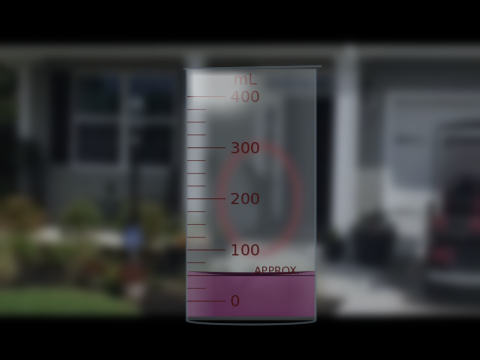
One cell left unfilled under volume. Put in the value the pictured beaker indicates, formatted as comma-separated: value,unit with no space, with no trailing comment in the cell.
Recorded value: 50,mL
